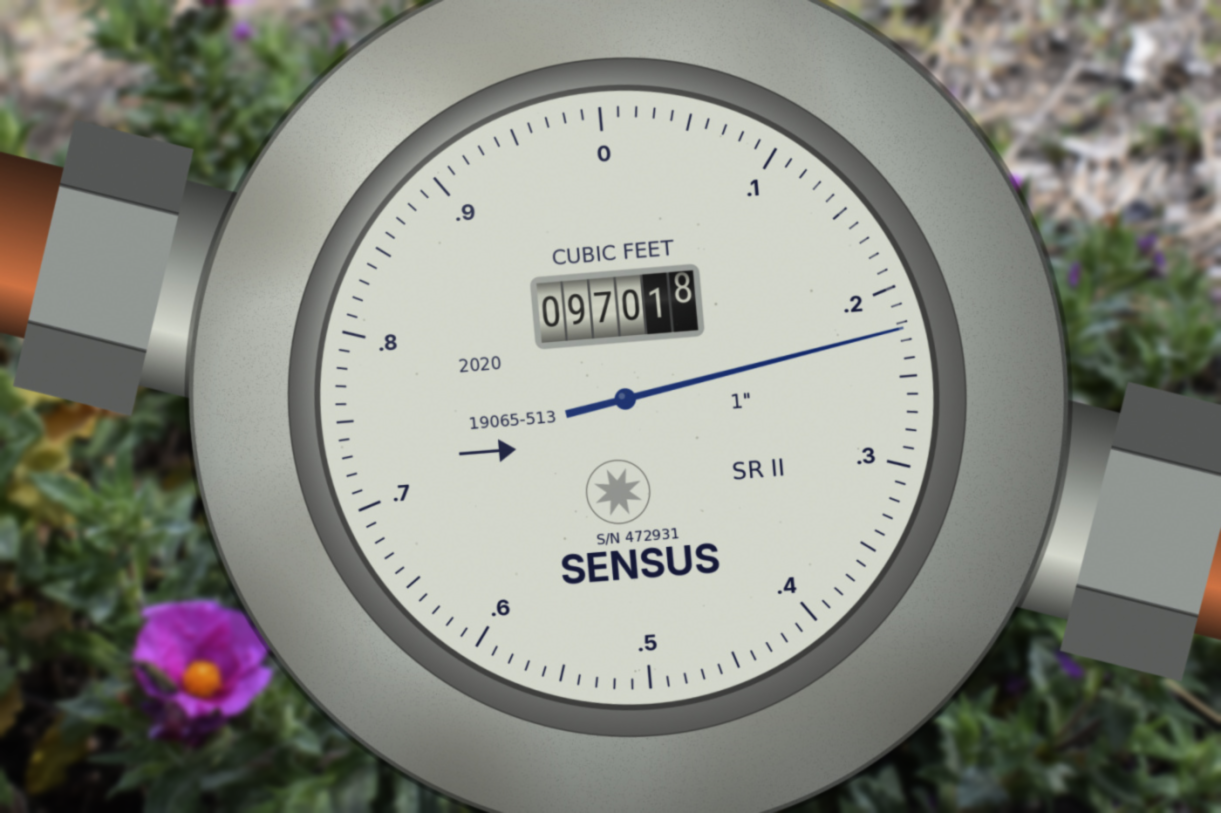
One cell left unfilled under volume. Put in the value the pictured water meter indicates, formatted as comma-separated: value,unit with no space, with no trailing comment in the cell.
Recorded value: 97018.22,ft³
